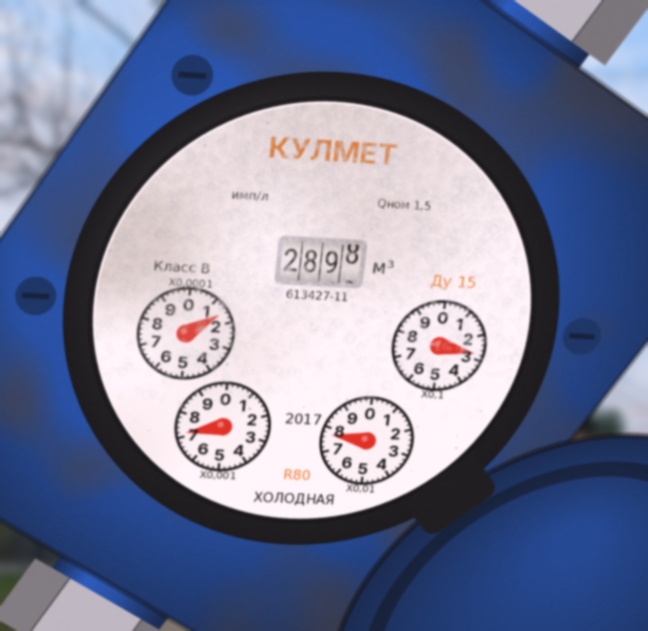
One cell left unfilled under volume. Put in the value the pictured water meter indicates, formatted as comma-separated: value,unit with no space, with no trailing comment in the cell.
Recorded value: 2898.2771,m³
